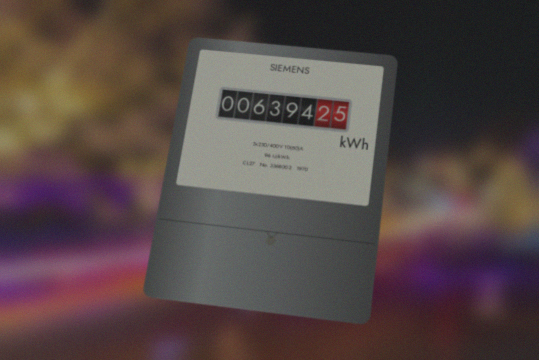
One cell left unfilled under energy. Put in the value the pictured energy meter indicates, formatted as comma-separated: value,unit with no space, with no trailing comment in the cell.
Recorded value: 6394.25,kWh
